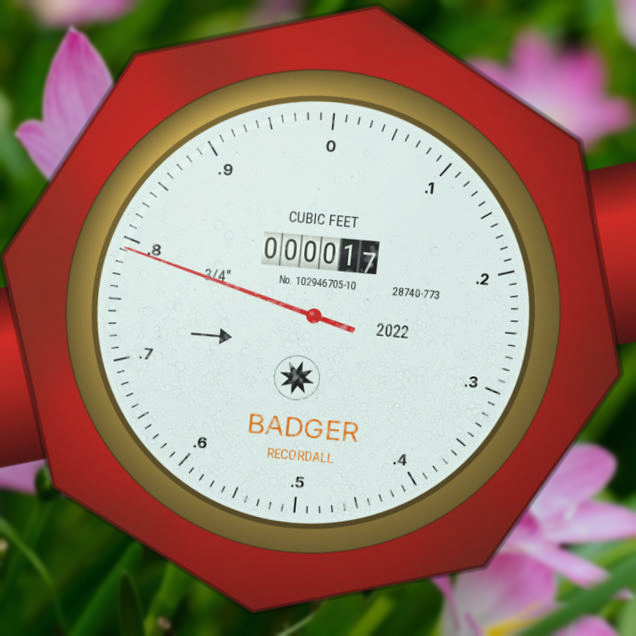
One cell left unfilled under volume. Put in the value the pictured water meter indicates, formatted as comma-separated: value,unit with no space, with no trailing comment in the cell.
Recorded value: 16.79,ft³
